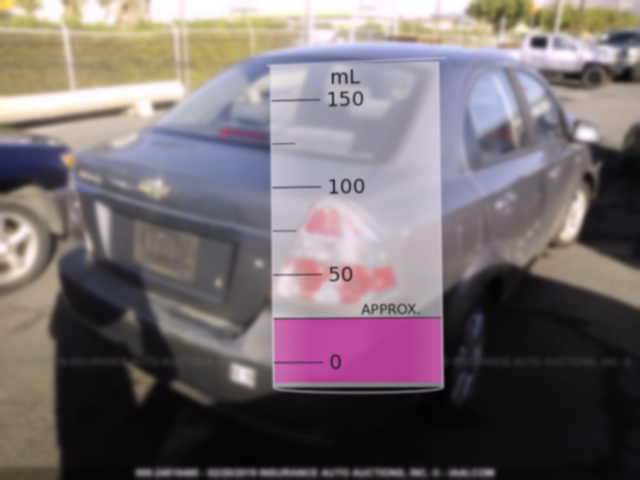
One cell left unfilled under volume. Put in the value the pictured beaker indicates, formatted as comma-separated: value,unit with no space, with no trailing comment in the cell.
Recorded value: 25,mL
